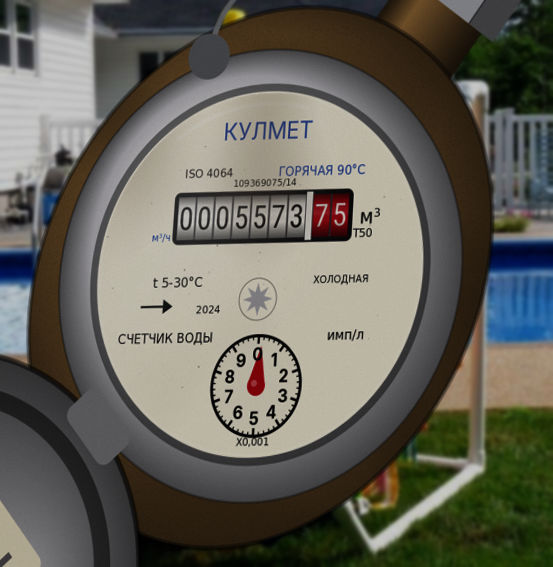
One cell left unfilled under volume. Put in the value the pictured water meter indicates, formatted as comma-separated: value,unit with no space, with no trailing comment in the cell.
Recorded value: 5573.750,m³
